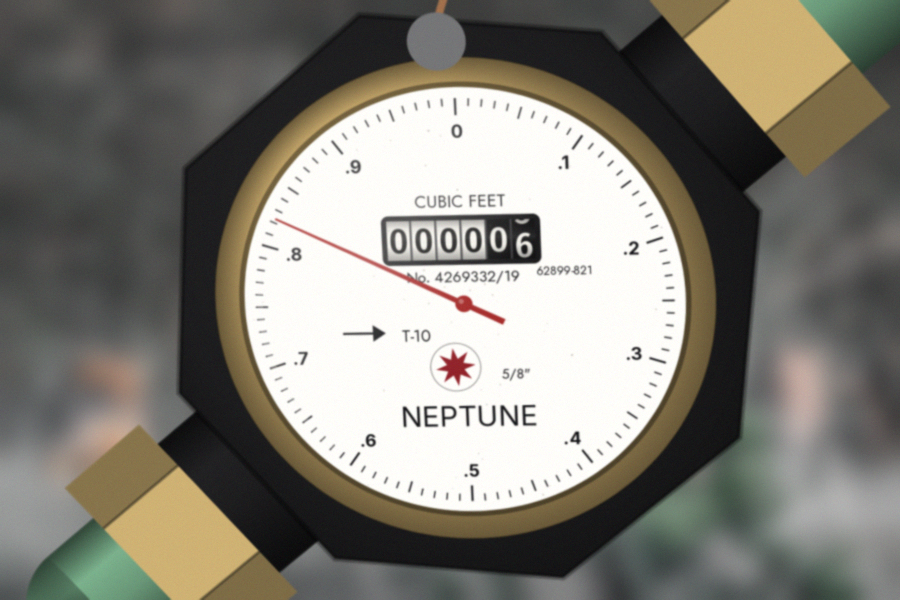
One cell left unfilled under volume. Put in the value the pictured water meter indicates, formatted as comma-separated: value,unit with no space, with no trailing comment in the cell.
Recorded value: 5.82,ft³
